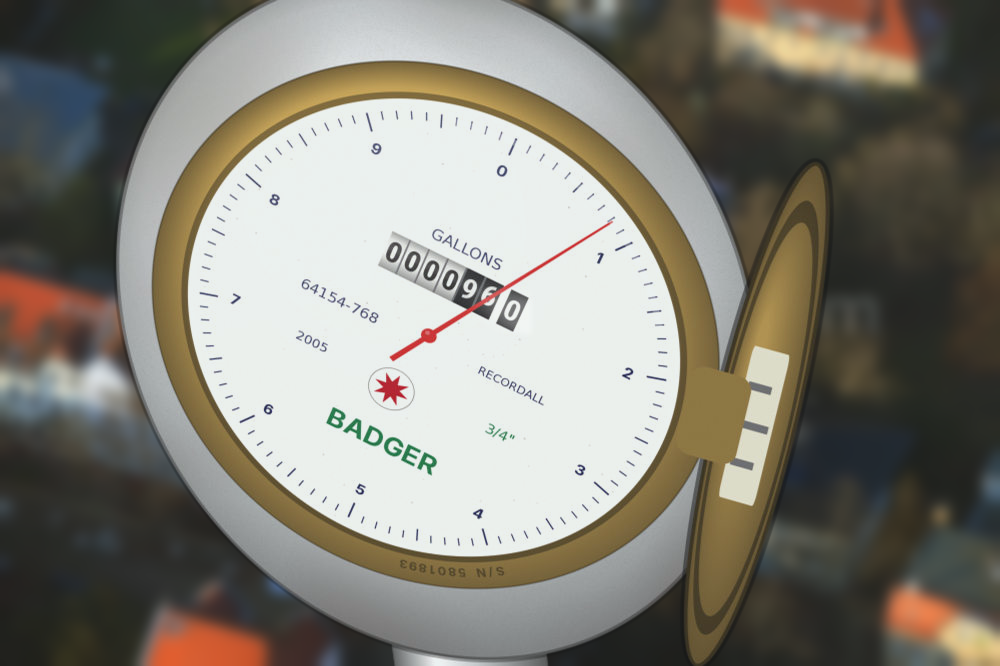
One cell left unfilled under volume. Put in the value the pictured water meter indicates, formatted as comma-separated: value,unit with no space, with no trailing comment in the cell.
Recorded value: 960.8,gal
